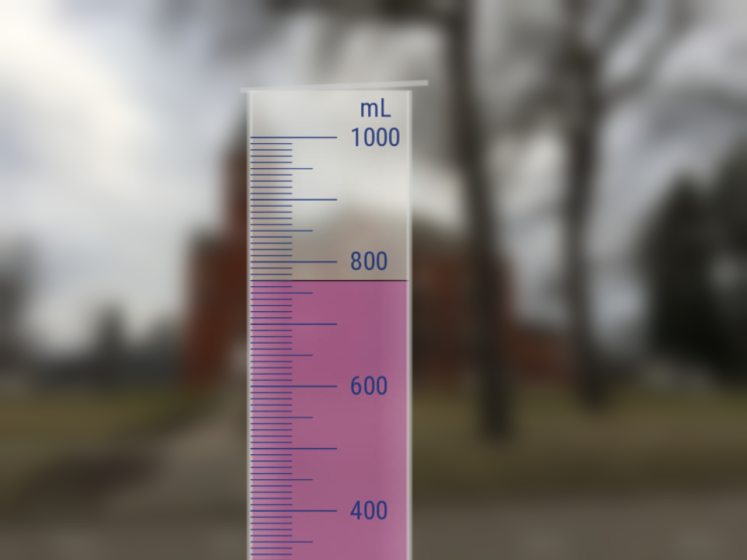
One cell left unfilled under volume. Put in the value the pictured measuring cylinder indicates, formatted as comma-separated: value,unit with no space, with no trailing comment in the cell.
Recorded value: 770,mL
